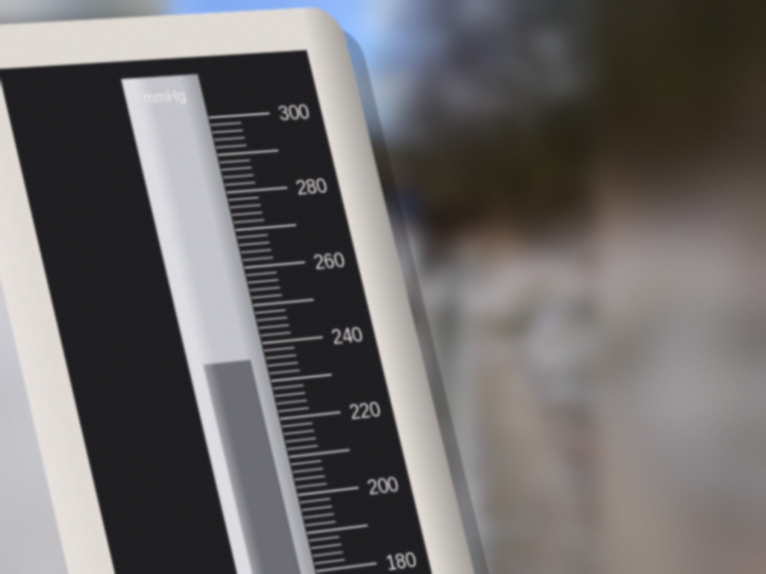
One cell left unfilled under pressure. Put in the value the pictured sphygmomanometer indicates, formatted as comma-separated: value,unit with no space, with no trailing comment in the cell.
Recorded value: 236,mmHg
